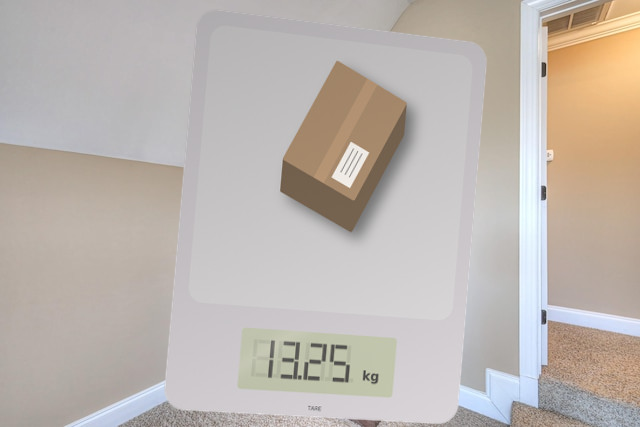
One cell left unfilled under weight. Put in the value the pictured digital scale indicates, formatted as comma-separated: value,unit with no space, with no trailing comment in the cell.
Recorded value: 13.25,kg
